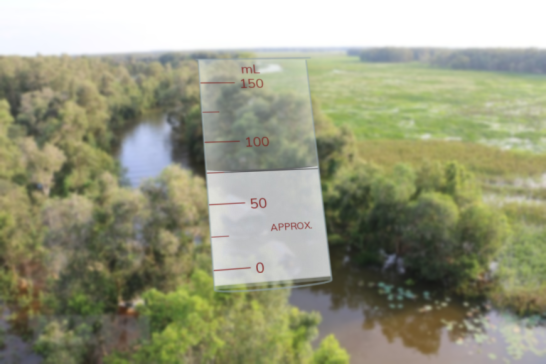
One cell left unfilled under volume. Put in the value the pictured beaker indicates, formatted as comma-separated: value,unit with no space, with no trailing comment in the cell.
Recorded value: 75,mL
